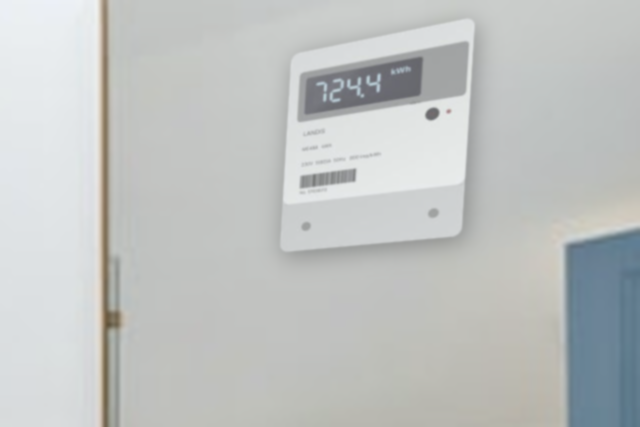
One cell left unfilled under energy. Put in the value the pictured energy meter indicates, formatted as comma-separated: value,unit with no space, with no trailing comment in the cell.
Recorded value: 724.4,kWh
